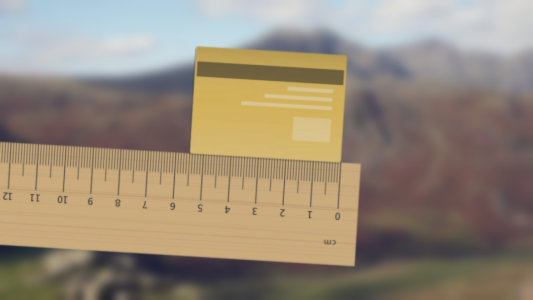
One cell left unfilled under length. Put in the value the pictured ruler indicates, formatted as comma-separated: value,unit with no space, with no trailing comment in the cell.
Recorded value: 5.5,cm
